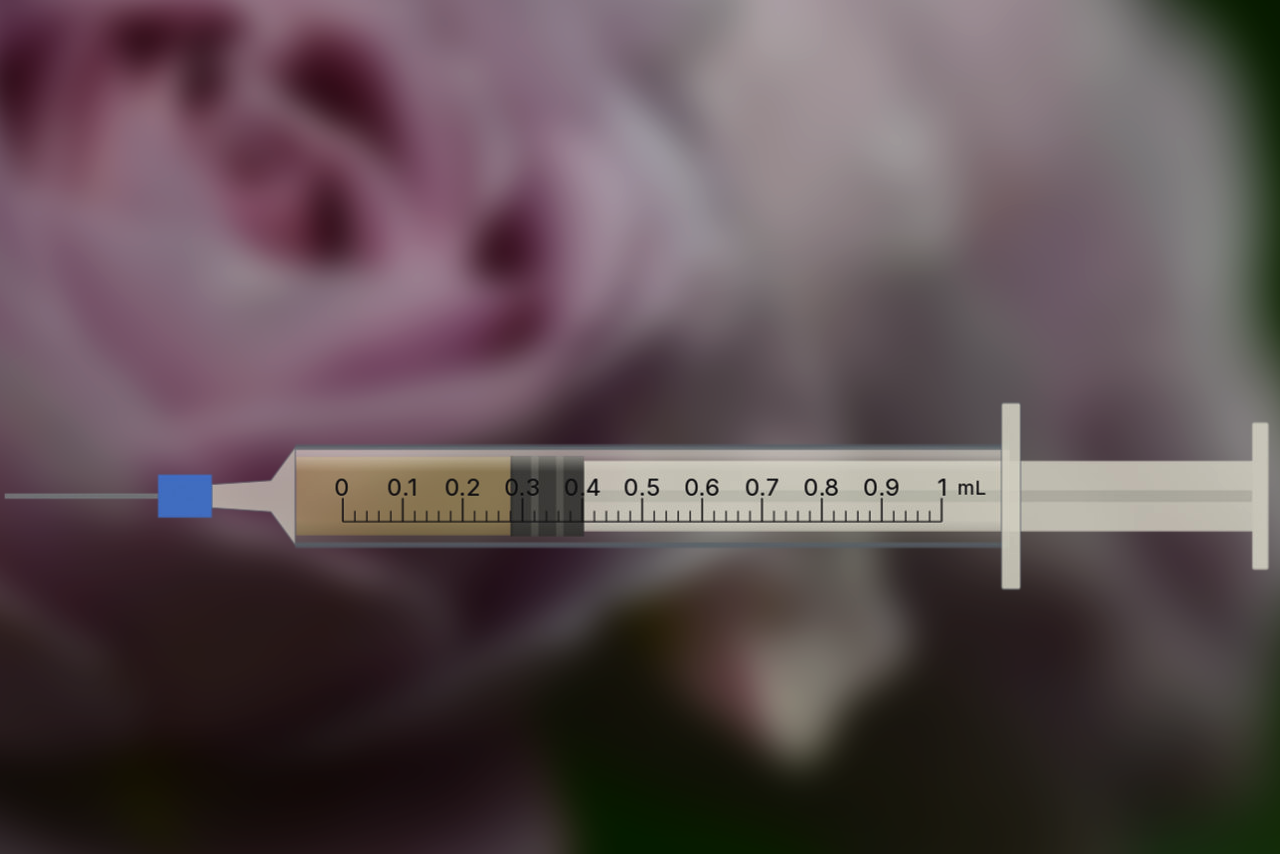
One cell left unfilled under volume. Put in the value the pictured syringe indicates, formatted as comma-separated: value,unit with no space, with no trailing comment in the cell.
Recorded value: 0.28,mL
